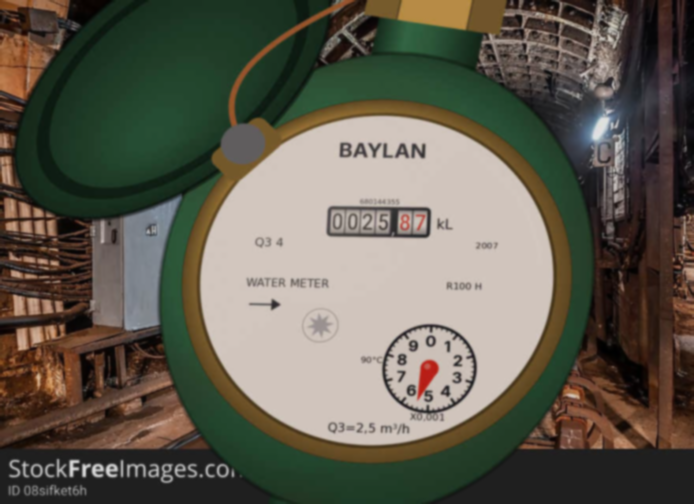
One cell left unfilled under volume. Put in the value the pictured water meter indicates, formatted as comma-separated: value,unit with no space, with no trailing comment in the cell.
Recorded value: 25.875,kL
